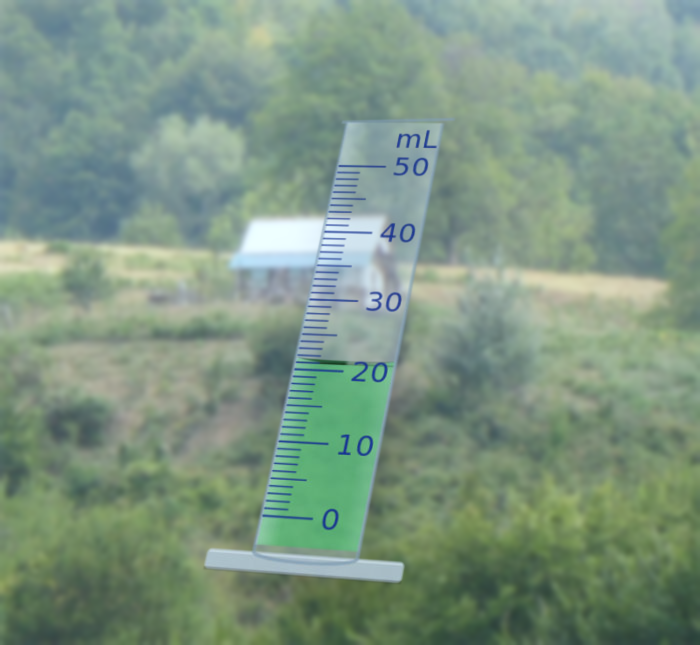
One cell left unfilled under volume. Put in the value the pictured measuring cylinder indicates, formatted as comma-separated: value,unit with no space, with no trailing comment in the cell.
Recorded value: 21,mL
